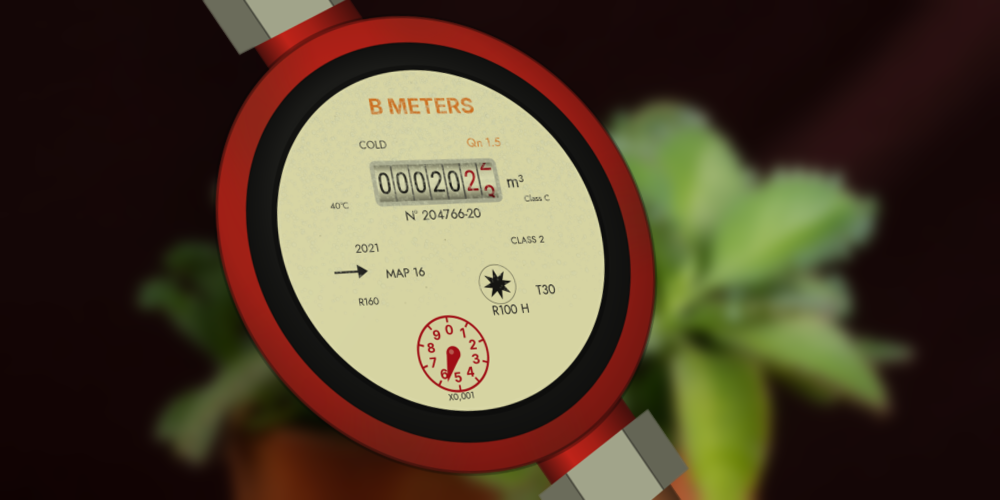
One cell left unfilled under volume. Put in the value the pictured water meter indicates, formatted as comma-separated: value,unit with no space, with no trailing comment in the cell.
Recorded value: 20.225,m³
